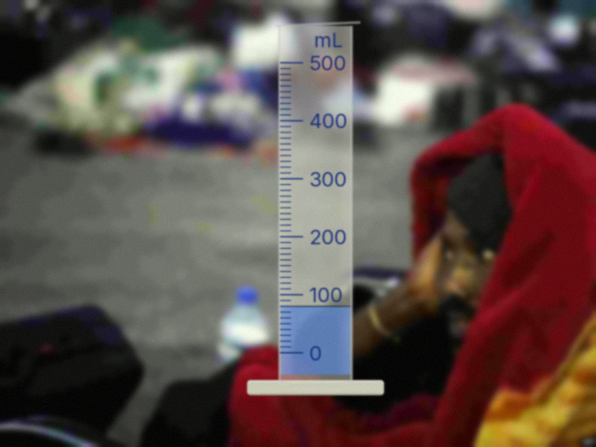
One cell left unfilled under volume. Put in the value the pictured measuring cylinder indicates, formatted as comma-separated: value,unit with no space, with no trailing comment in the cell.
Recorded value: 80,mL
